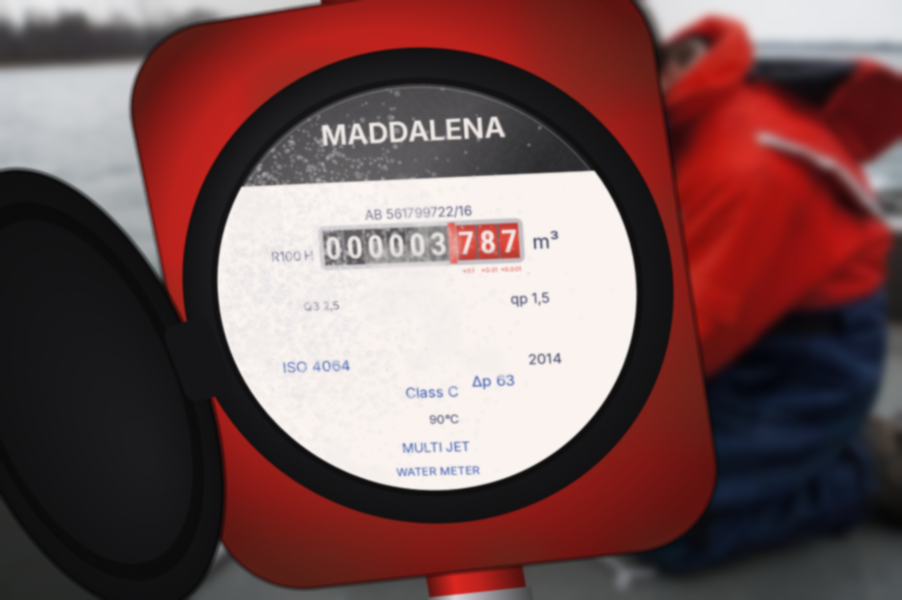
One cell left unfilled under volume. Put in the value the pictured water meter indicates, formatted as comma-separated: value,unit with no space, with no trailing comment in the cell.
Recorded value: 3.787,m³
